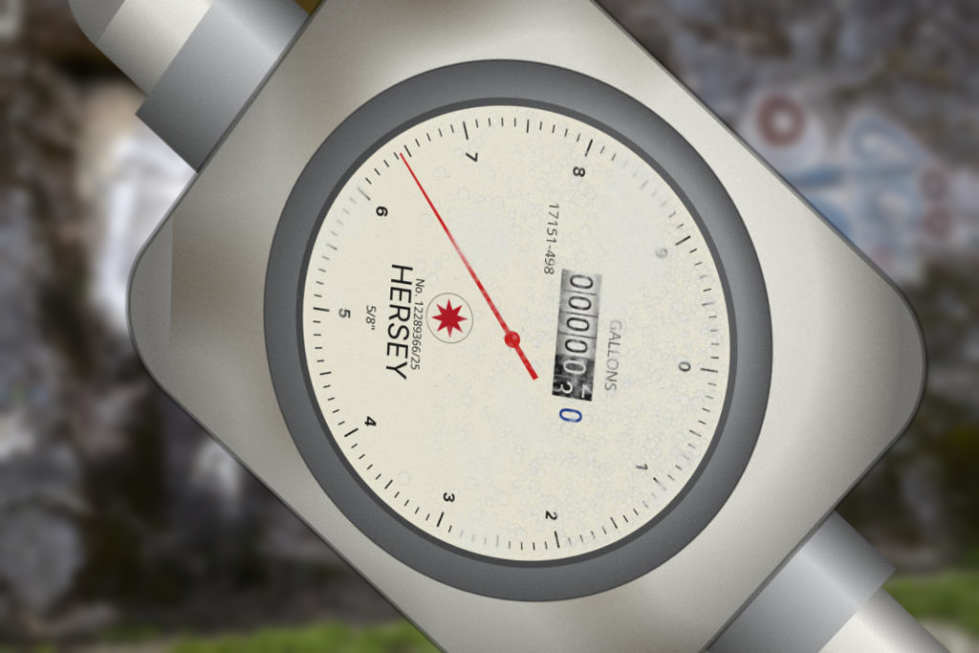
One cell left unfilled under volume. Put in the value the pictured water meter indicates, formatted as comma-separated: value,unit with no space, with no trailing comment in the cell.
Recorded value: 26.4,gal
